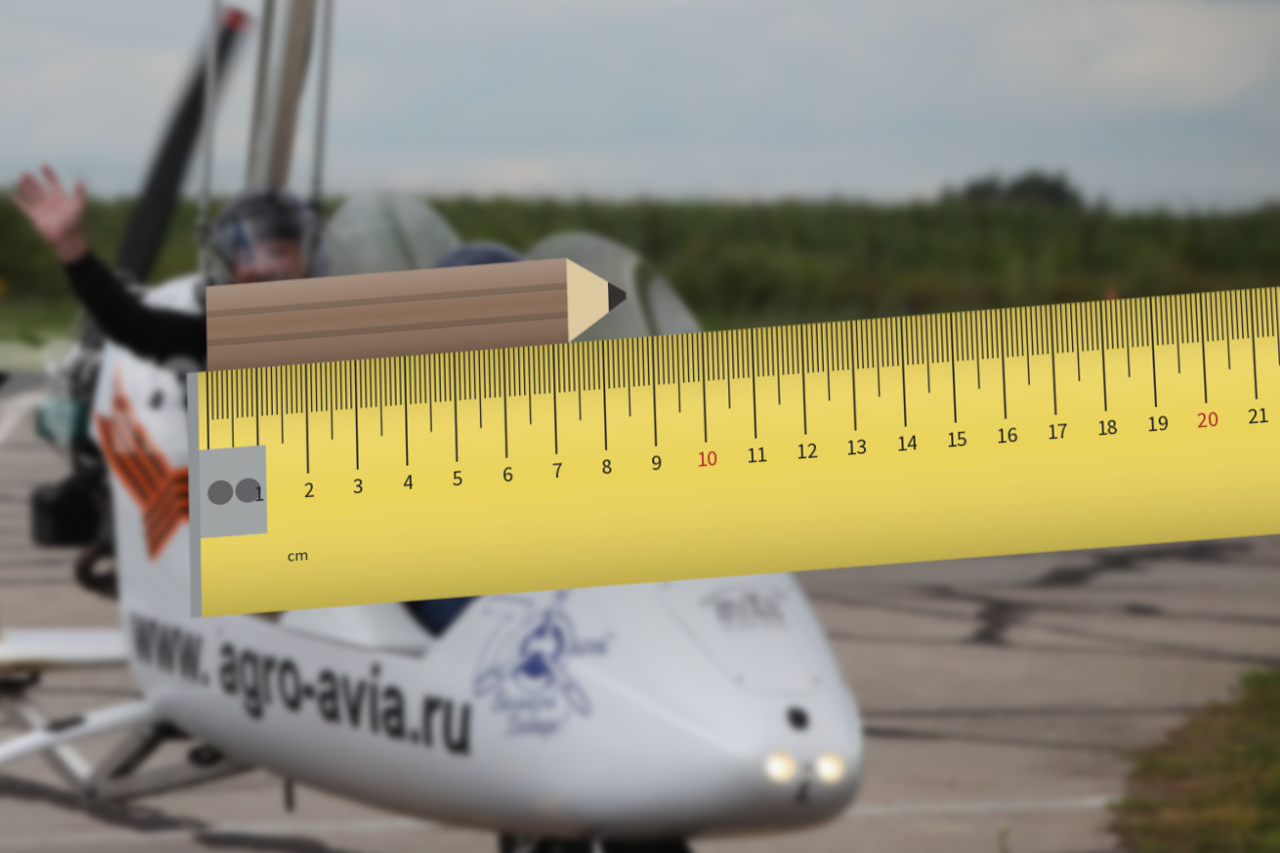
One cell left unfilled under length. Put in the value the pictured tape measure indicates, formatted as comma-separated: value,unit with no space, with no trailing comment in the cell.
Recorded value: 8.5,cm
